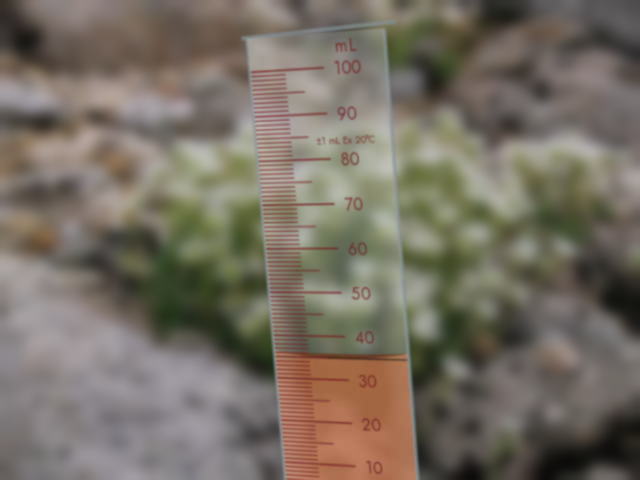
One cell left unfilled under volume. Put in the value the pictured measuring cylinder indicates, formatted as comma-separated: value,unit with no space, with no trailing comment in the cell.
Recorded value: 35,mL
